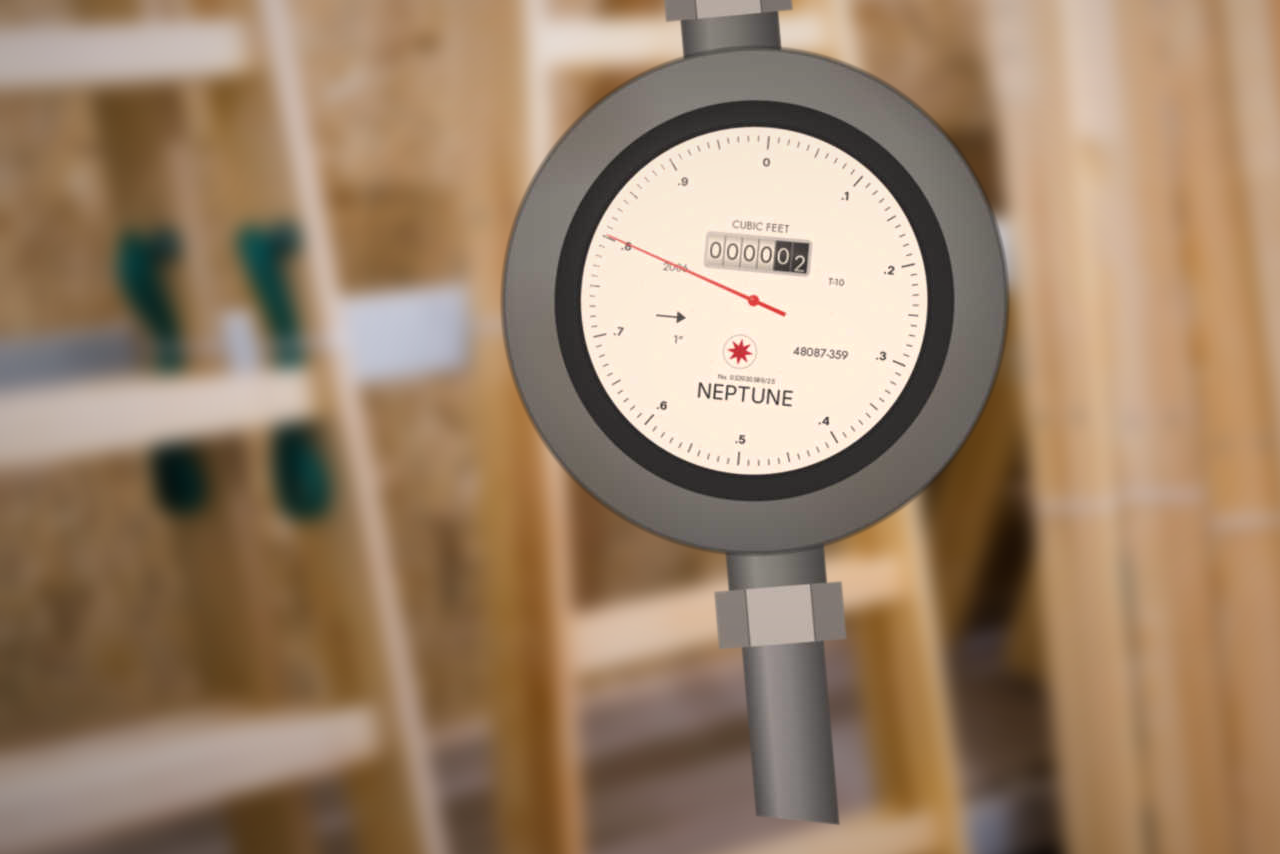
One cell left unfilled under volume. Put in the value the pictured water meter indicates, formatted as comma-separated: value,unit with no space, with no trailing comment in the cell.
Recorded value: 1.80,ft³
